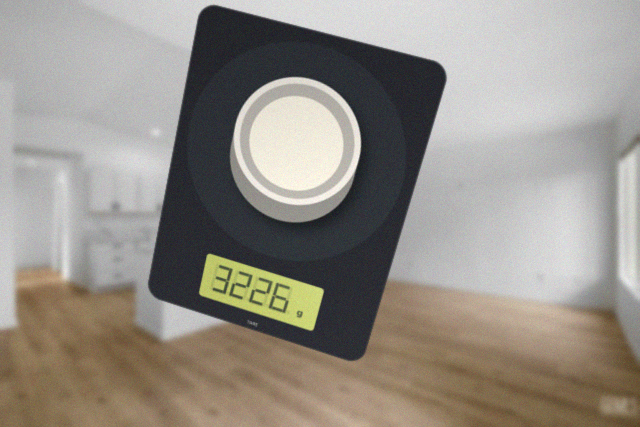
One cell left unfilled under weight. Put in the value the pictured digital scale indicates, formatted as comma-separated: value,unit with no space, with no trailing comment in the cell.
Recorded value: 3226,g
